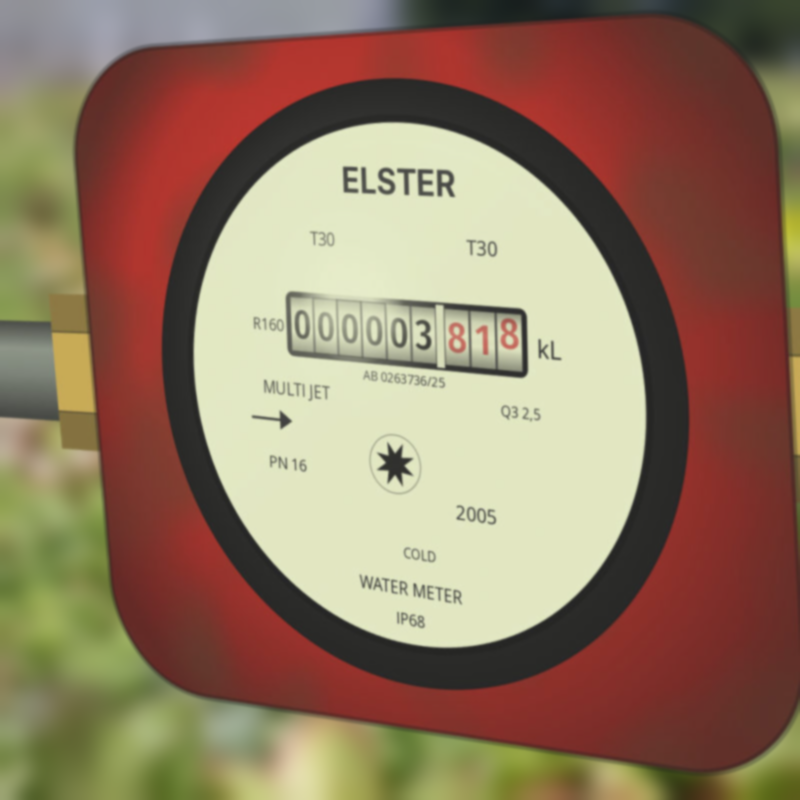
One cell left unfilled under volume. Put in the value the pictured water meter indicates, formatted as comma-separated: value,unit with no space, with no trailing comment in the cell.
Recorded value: 3.818,kL
